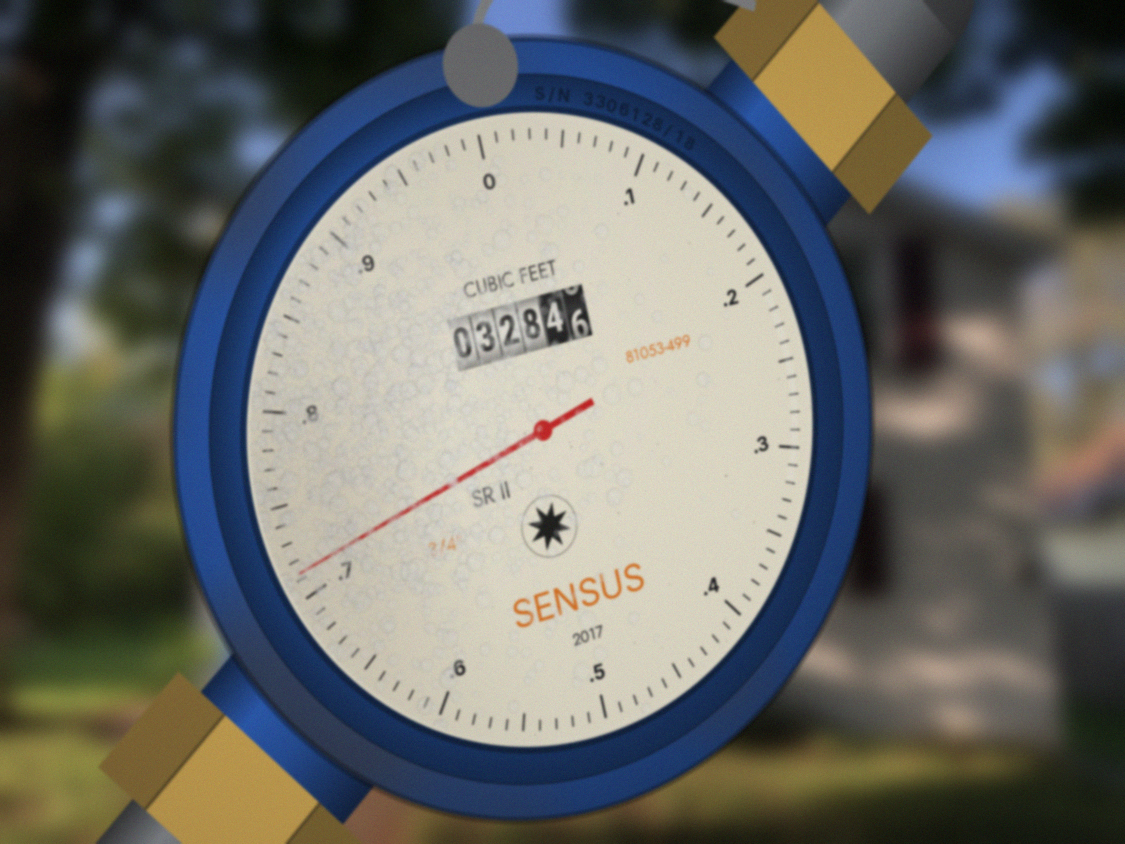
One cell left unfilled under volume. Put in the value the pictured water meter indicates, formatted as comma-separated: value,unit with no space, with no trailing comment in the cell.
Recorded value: 32845.71,ft³
